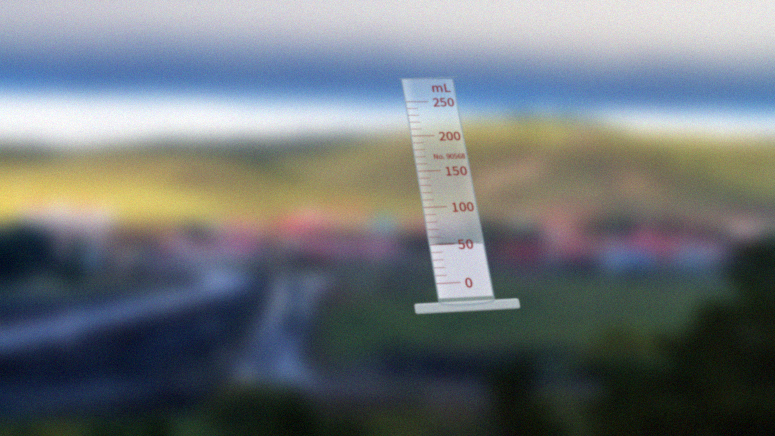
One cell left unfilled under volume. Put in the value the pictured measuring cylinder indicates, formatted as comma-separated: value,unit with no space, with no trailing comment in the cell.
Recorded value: 50,mL
